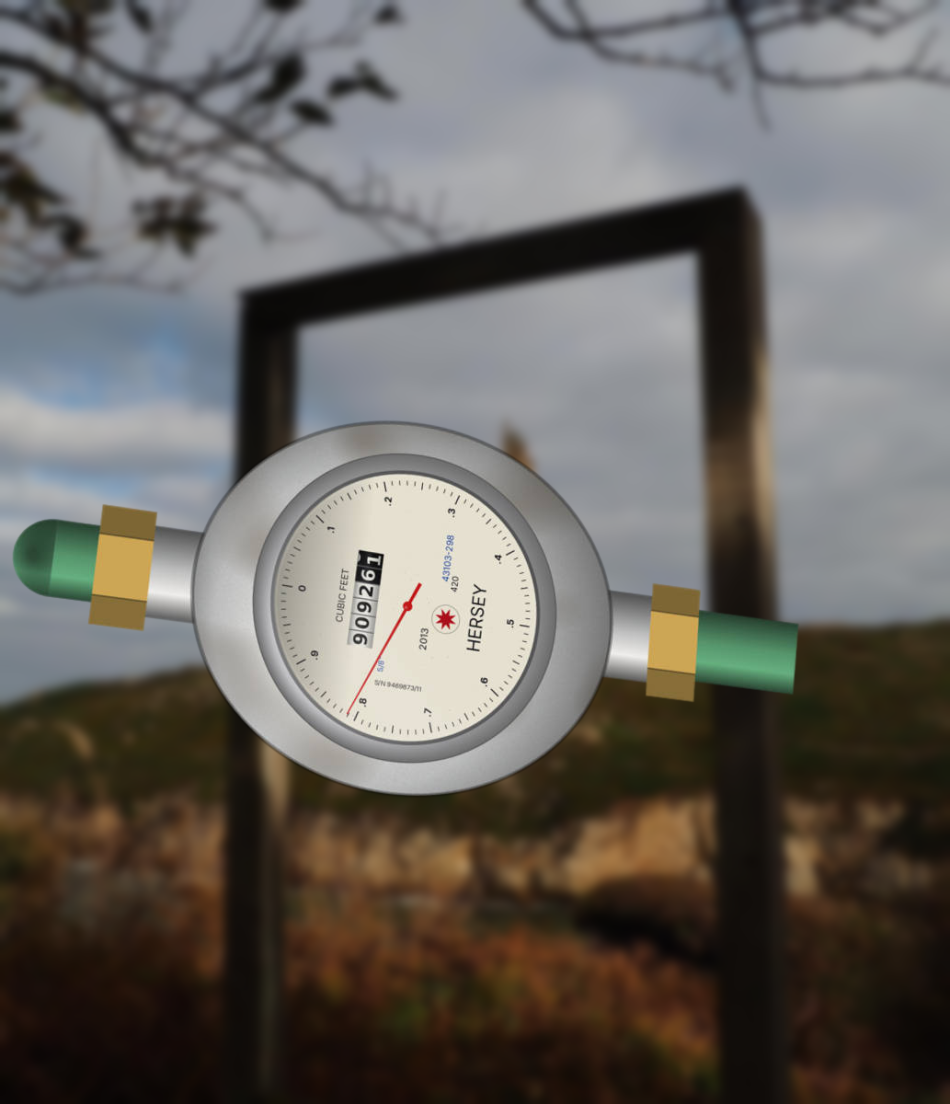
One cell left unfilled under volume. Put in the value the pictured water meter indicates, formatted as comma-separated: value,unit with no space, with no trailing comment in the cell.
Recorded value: 909260.81,ft³
